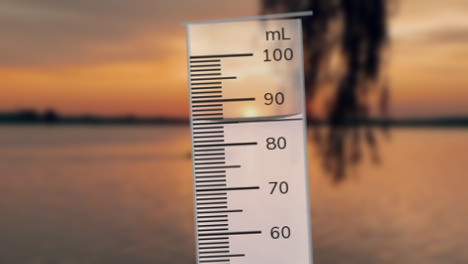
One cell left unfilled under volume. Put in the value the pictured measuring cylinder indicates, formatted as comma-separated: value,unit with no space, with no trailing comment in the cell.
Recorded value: 85,mL
